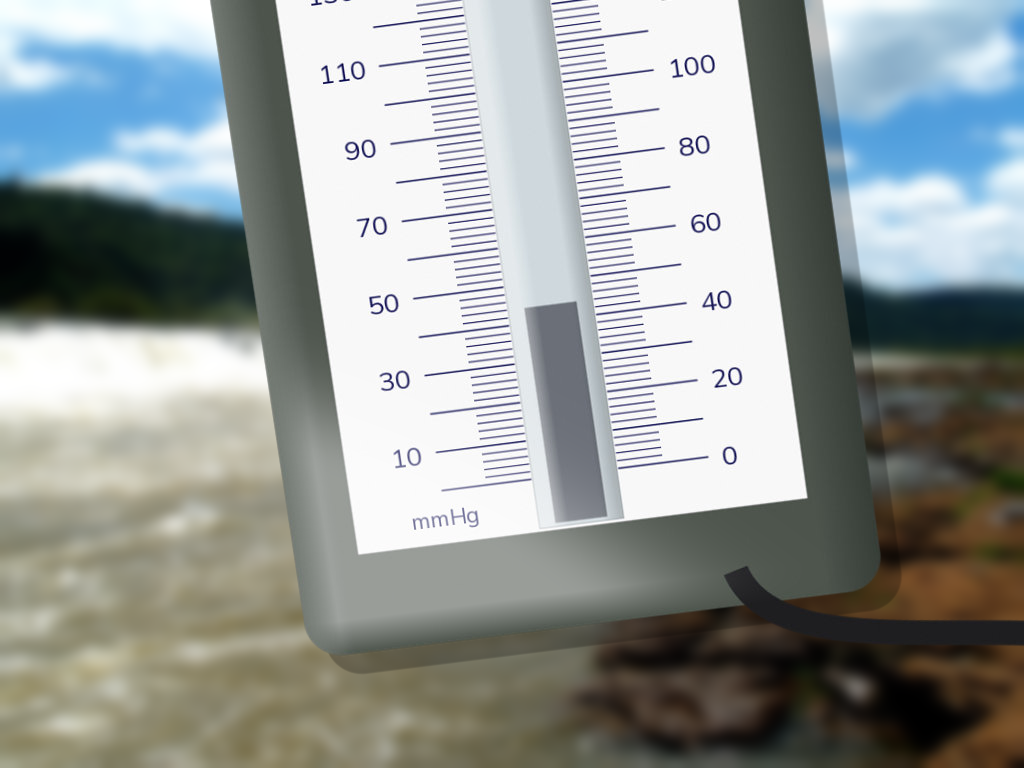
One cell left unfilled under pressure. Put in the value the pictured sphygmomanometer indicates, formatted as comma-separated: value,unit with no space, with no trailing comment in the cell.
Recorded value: 44,mmHg
